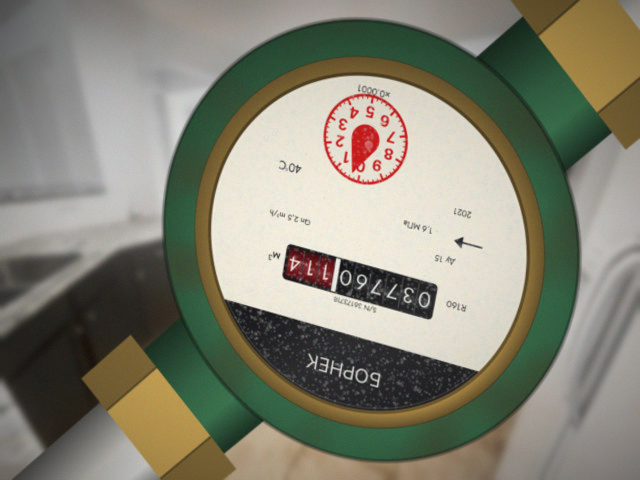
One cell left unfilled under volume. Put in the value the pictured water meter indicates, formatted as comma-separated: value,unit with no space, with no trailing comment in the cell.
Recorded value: 37760.1140,m³
